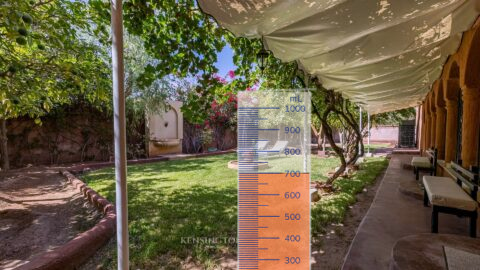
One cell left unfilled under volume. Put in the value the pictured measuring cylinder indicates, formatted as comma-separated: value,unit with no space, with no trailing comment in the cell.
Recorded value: 700,mL
